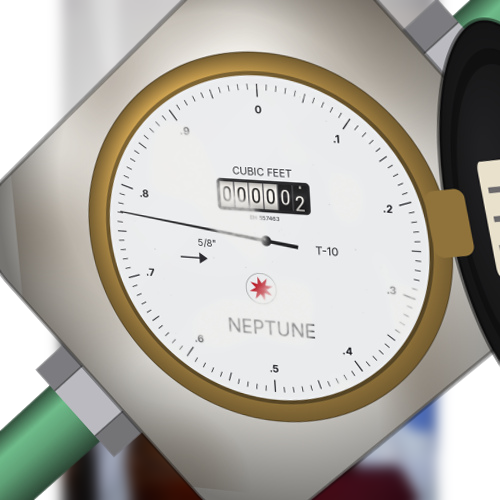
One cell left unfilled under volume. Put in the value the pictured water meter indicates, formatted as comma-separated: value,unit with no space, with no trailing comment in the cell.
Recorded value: 1.77,ft³
